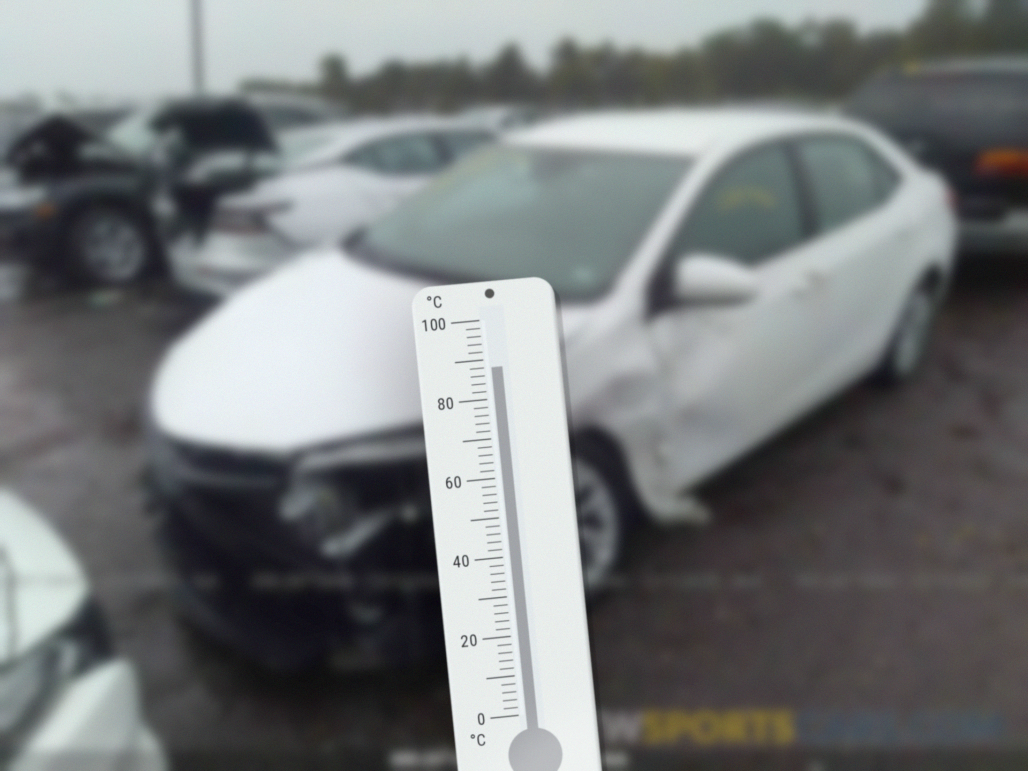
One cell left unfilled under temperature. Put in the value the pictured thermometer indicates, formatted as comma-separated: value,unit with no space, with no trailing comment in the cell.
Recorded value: 88,°C
